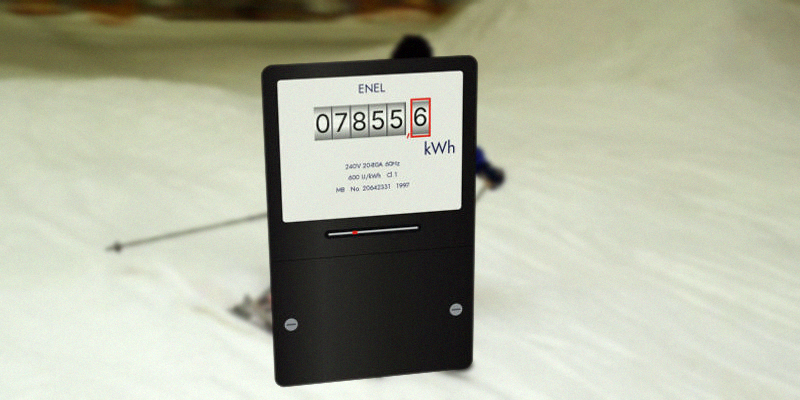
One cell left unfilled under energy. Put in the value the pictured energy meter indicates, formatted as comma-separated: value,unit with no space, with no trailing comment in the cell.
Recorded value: 7855.6,kWh
